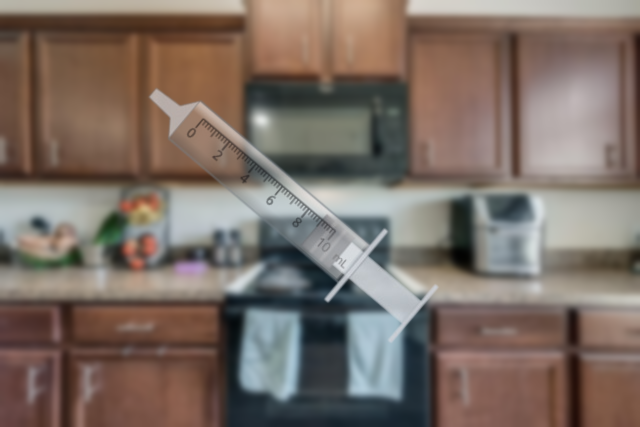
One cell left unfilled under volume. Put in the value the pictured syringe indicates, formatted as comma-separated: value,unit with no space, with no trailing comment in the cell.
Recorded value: 9,mL
